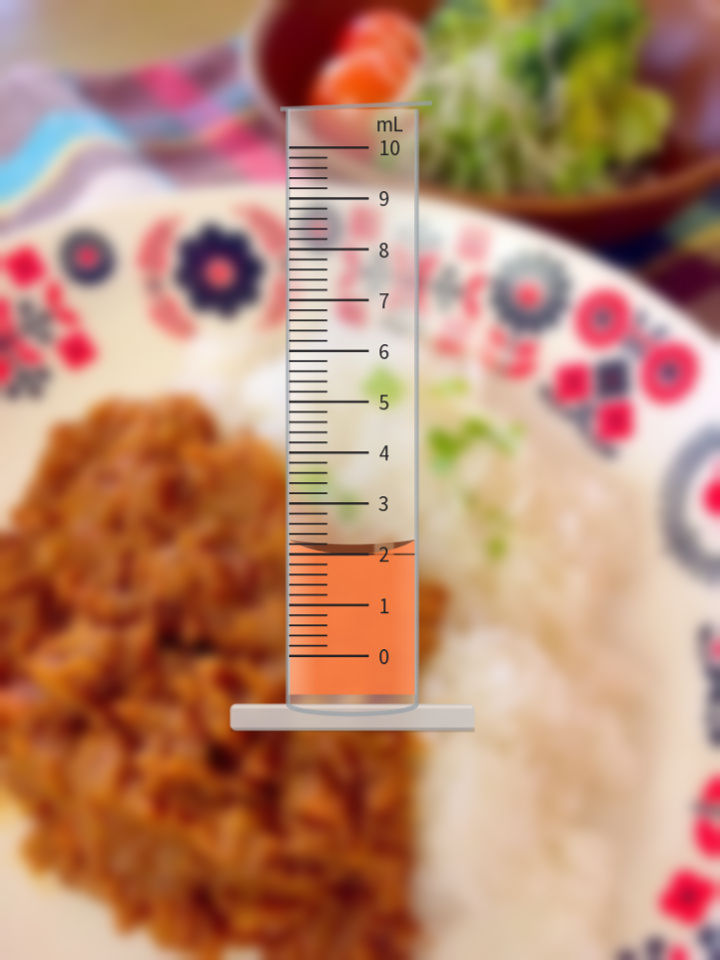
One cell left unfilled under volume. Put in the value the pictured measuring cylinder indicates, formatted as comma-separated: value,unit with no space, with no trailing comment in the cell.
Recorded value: 2,mL
